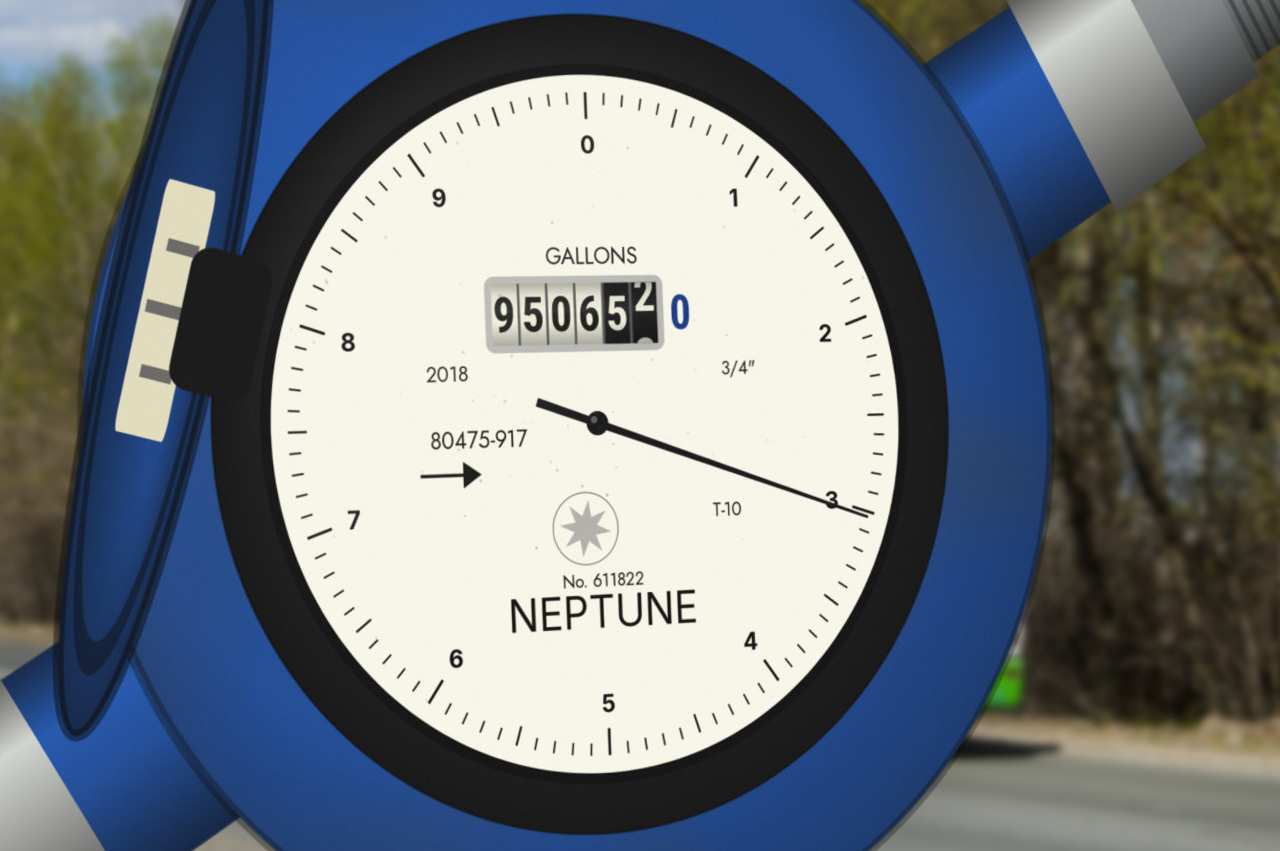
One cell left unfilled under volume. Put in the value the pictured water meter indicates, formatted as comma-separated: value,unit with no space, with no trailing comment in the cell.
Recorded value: 9506523.0,gal
